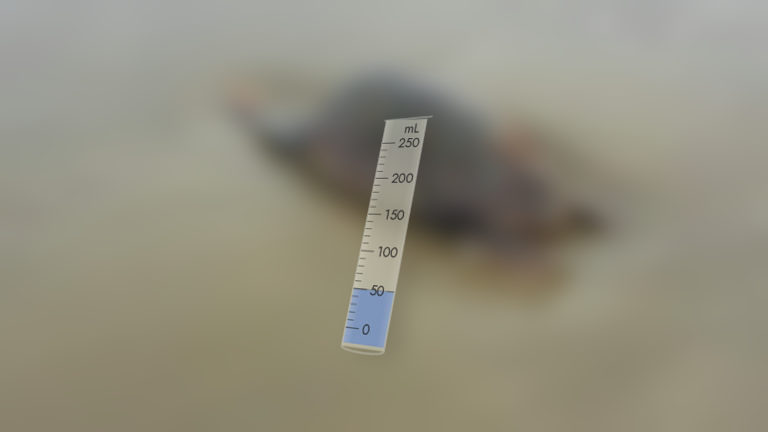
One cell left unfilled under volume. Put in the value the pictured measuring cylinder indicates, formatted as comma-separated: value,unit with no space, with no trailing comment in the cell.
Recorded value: 50,mL
